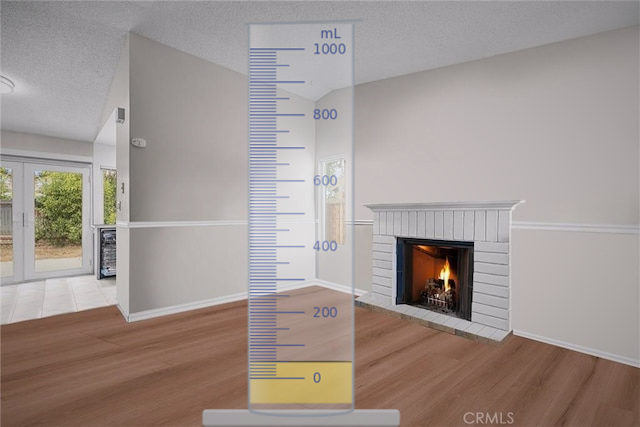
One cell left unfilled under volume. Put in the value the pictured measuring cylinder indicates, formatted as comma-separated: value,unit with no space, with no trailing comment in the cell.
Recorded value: 50,mL
